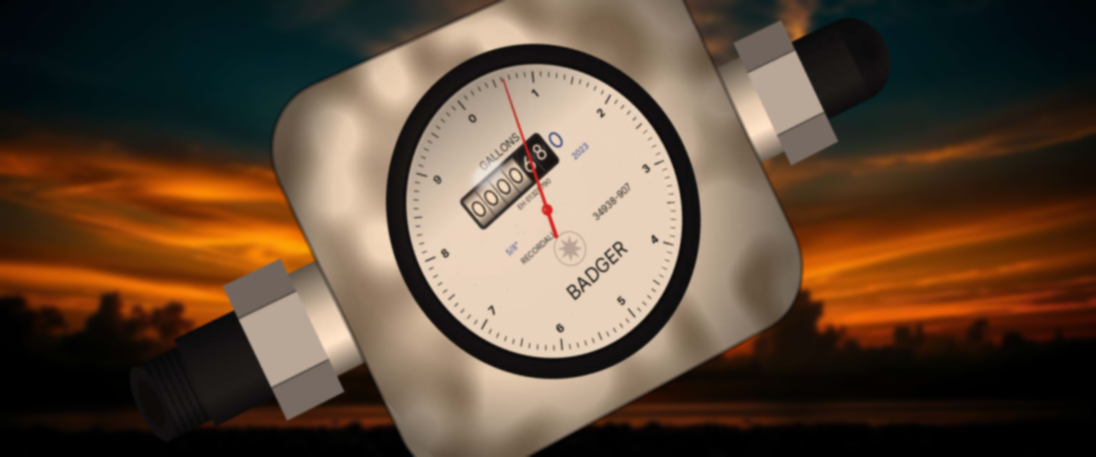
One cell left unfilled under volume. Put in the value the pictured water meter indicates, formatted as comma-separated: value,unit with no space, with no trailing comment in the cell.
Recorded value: 680.6,gal
